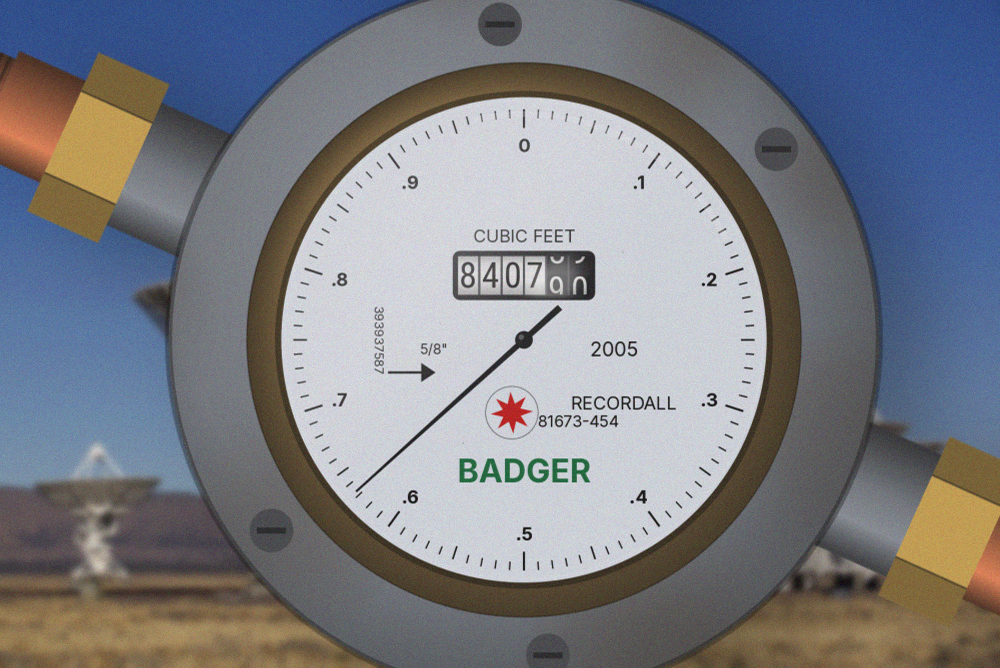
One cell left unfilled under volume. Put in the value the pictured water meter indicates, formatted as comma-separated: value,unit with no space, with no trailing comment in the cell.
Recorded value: 840789.63,ft³
